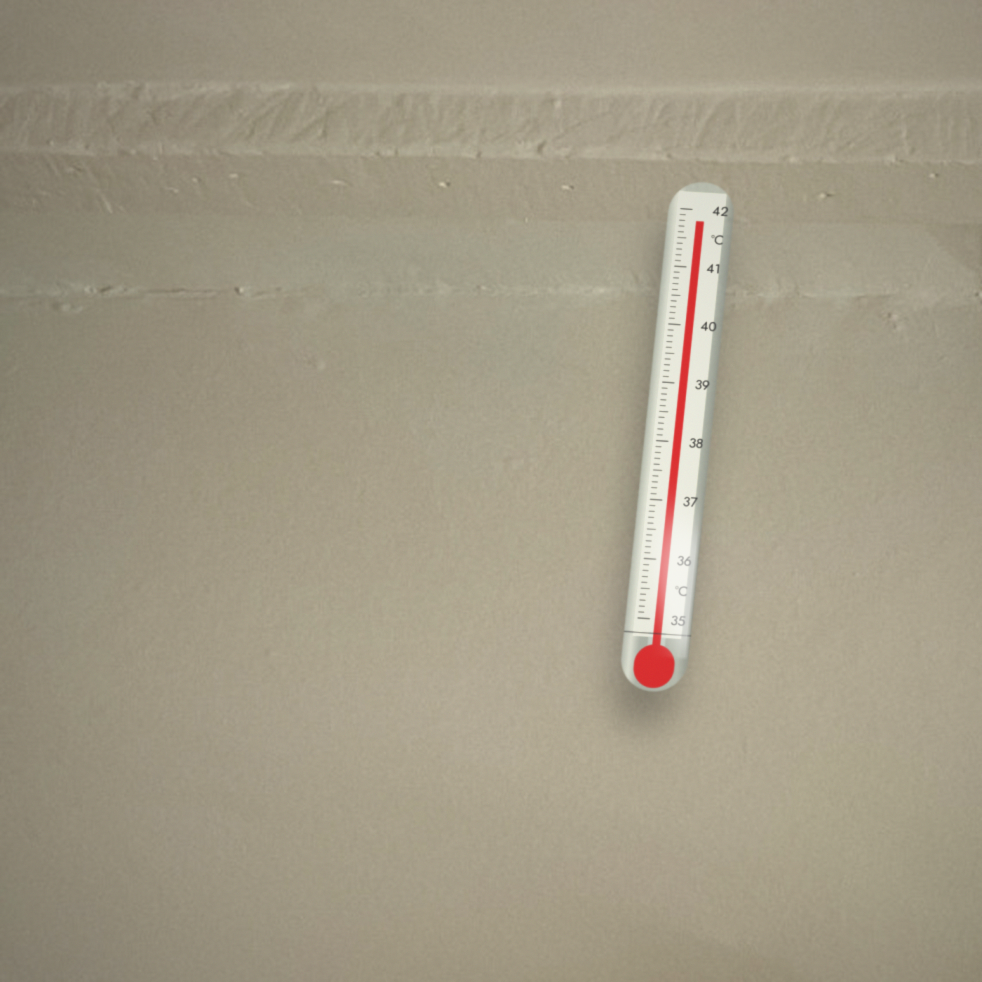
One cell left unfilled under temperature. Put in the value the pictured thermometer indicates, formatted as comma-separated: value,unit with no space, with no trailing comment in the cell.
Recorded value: 41.8,°C
